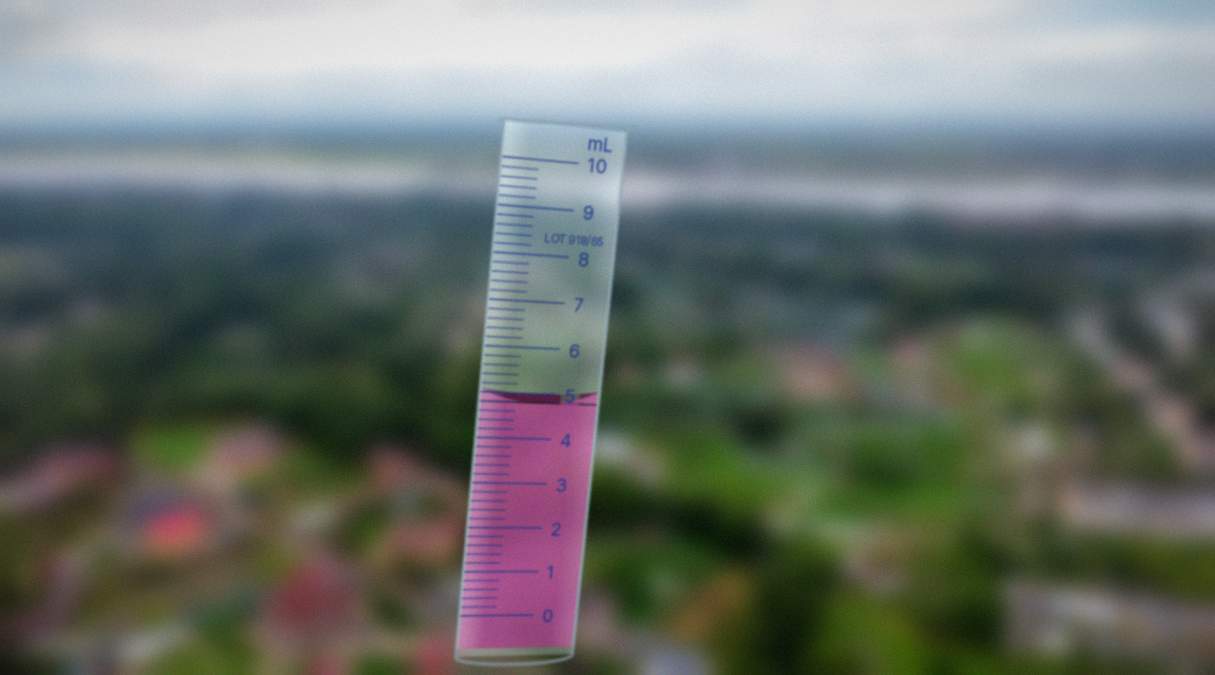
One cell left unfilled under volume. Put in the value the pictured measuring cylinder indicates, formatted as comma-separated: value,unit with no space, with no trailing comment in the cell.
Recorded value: 4.8,mL
